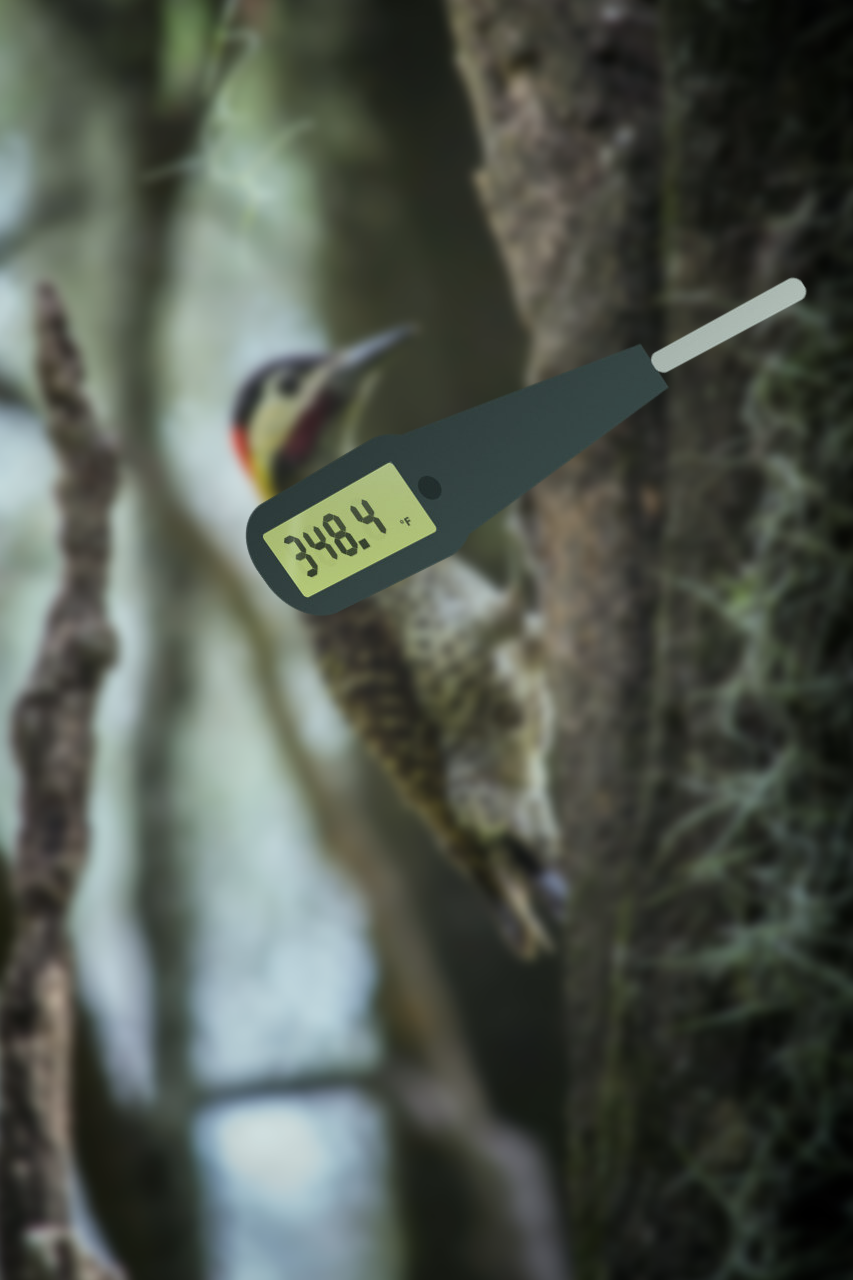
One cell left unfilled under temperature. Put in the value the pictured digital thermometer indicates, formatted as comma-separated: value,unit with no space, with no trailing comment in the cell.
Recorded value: 348.4,°F
